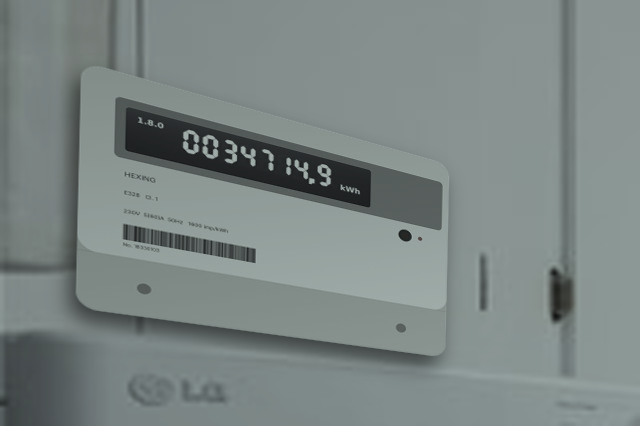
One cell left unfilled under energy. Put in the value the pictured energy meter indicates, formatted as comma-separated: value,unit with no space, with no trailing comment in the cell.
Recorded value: 34714.9,kWh
